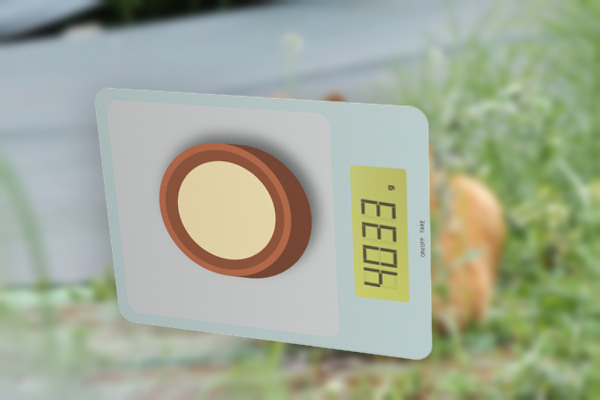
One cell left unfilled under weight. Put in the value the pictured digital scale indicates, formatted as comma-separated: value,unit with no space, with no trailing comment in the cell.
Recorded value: 4033,g
